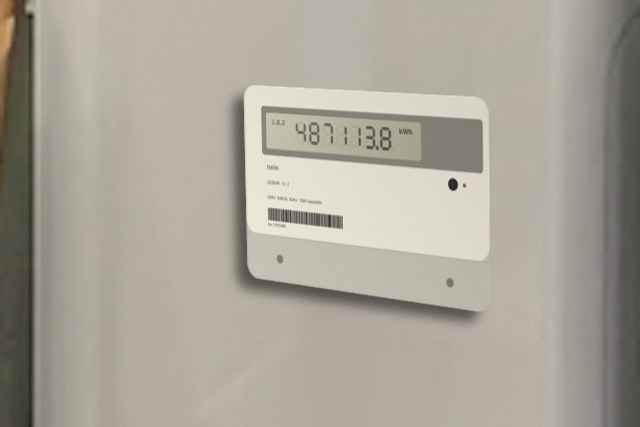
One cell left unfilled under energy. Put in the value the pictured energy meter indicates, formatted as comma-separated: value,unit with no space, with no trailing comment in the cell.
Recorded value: 487113.8,kWh
